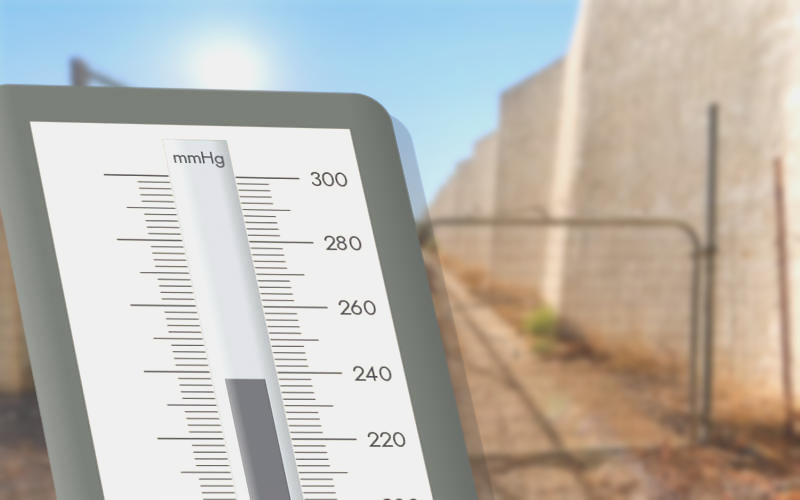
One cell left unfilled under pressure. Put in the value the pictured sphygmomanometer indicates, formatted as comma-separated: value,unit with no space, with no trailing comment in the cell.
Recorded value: 238,mmHg
